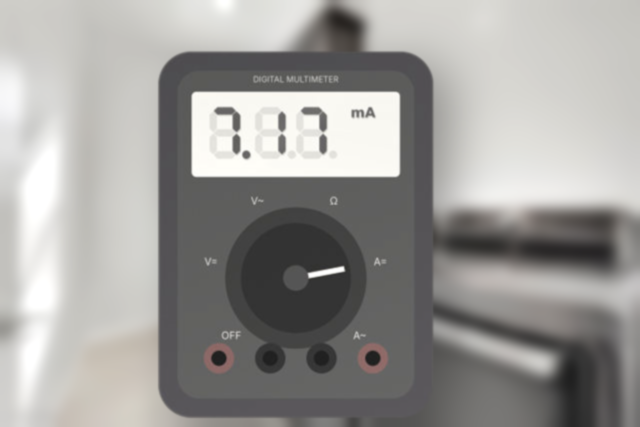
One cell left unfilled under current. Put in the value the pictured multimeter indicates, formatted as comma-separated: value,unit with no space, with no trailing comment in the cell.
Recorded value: 7.17,mA
